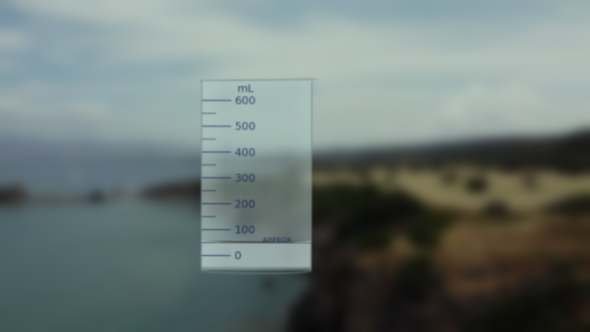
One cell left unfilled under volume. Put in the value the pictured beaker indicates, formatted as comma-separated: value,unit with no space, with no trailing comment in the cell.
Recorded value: 50,mL
